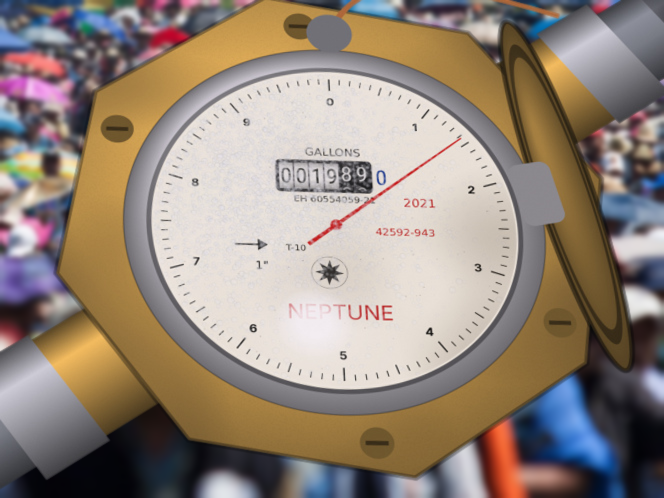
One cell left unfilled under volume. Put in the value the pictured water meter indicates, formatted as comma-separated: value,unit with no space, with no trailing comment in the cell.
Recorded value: 19891.4,gal
